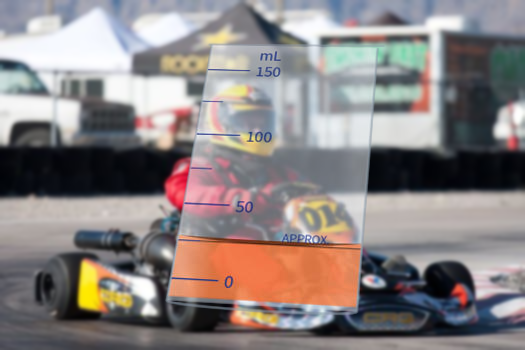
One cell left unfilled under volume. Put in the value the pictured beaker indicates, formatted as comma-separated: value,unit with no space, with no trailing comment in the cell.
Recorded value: 25,mL
